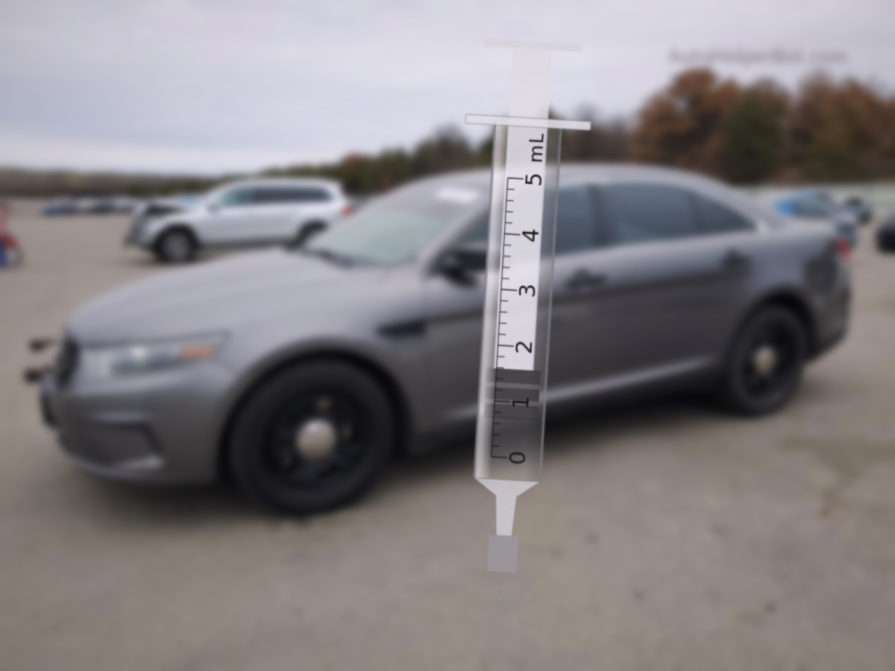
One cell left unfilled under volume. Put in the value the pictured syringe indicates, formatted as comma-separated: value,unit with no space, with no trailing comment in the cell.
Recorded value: 0.7,mL
